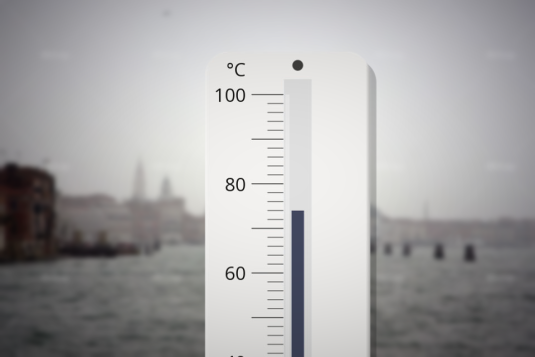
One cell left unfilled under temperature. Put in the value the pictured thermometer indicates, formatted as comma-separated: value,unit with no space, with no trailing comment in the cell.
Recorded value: 74,°C
